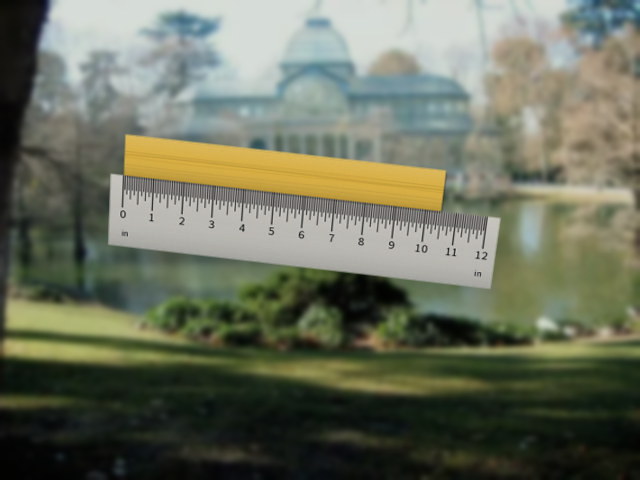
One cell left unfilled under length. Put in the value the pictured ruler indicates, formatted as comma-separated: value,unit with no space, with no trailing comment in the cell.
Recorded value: 10.5,in
